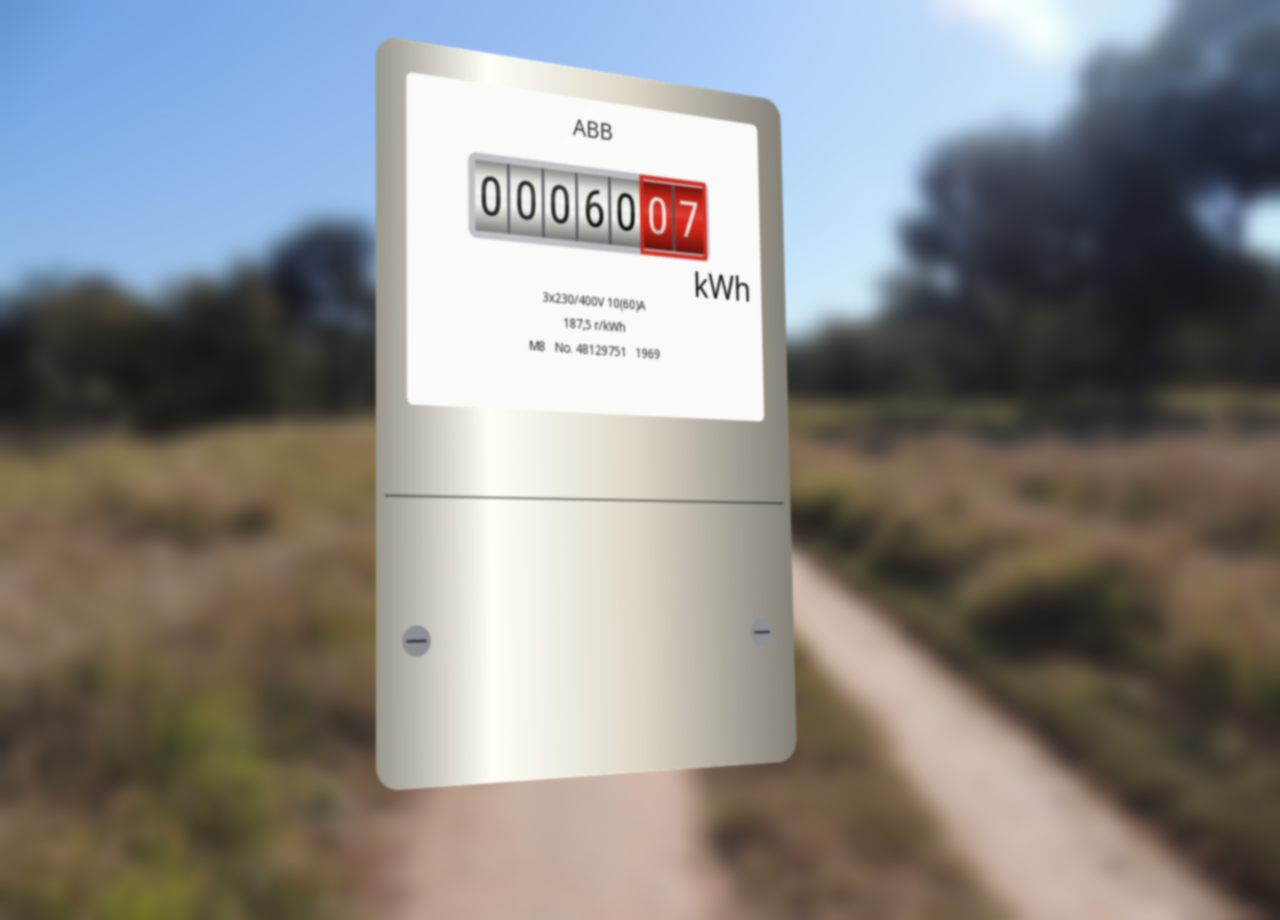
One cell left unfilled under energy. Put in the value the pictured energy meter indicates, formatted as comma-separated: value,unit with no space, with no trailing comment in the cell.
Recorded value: 60.07,kWh
